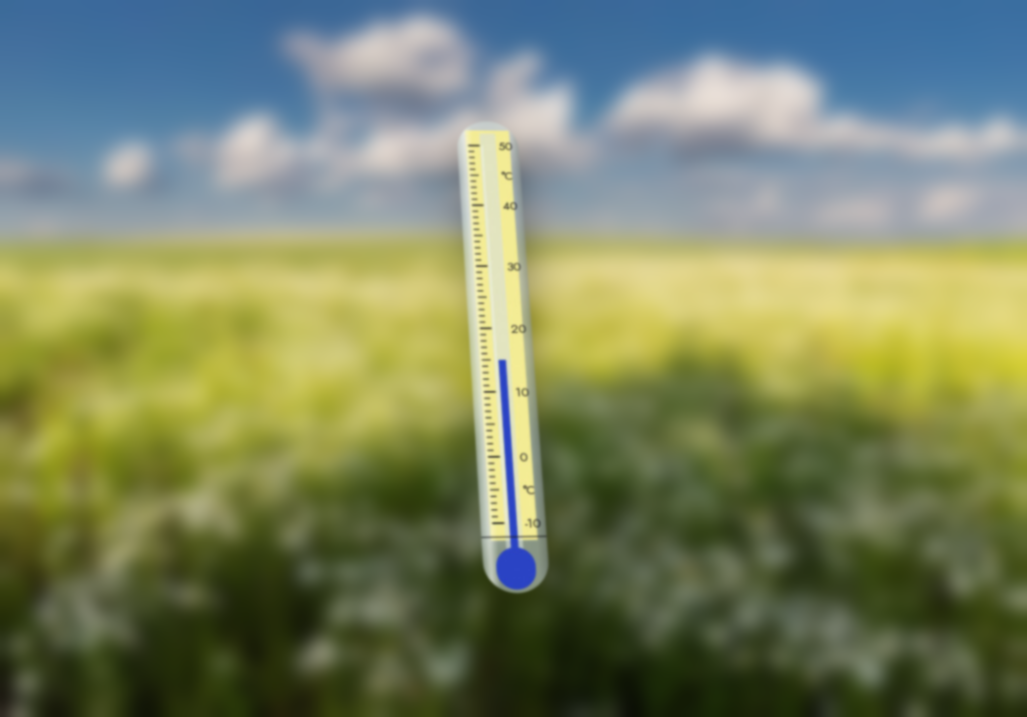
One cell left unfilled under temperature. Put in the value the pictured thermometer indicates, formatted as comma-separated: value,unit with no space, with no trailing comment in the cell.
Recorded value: 15,°C
